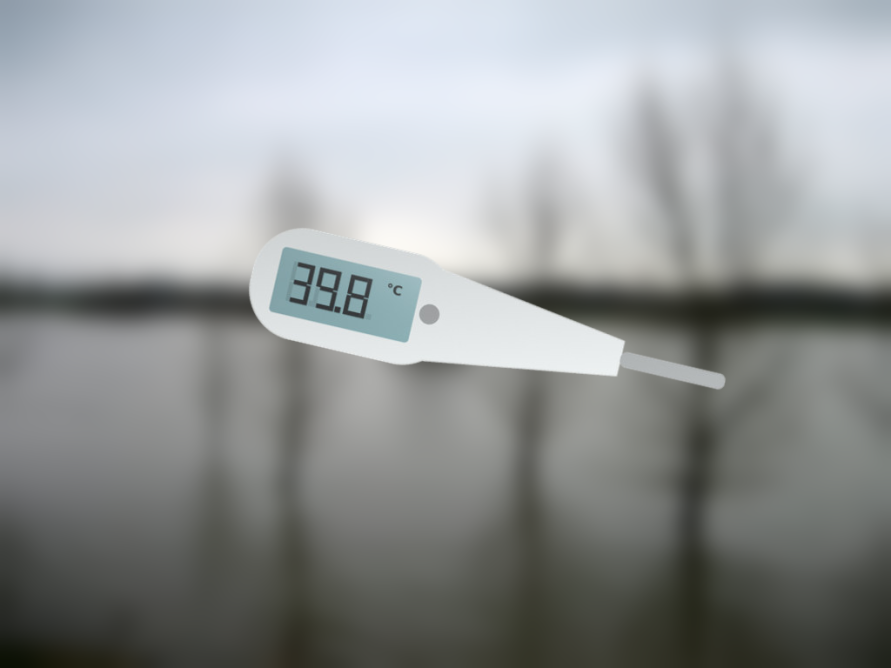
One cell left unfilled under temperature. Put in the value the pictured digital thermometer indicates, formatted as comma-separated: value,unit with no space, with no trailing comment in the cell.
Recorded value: 39.8,°C
